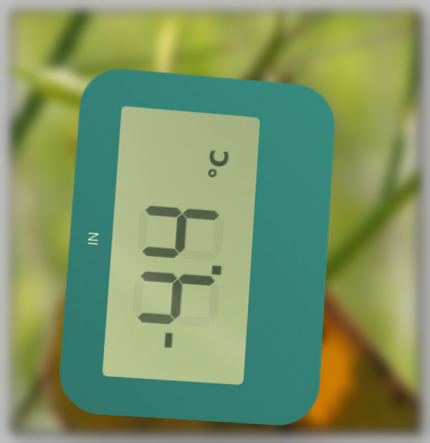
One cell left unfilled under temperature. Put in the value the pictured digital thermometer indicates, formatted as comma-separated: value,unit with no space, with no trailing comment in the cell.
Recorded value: -4.4,°C
